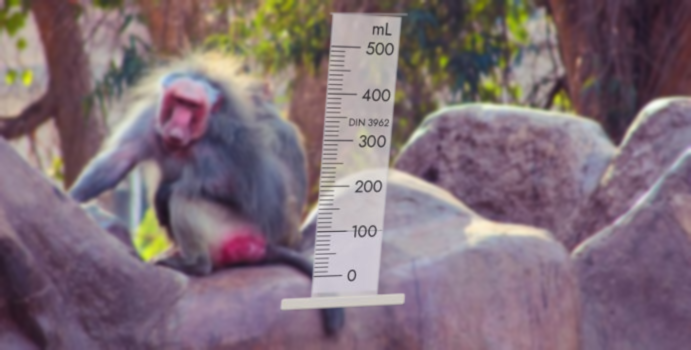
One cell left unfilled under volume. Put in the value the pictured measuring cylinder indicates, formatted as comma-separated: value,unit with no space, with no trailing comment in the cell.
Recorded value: 100,mL
